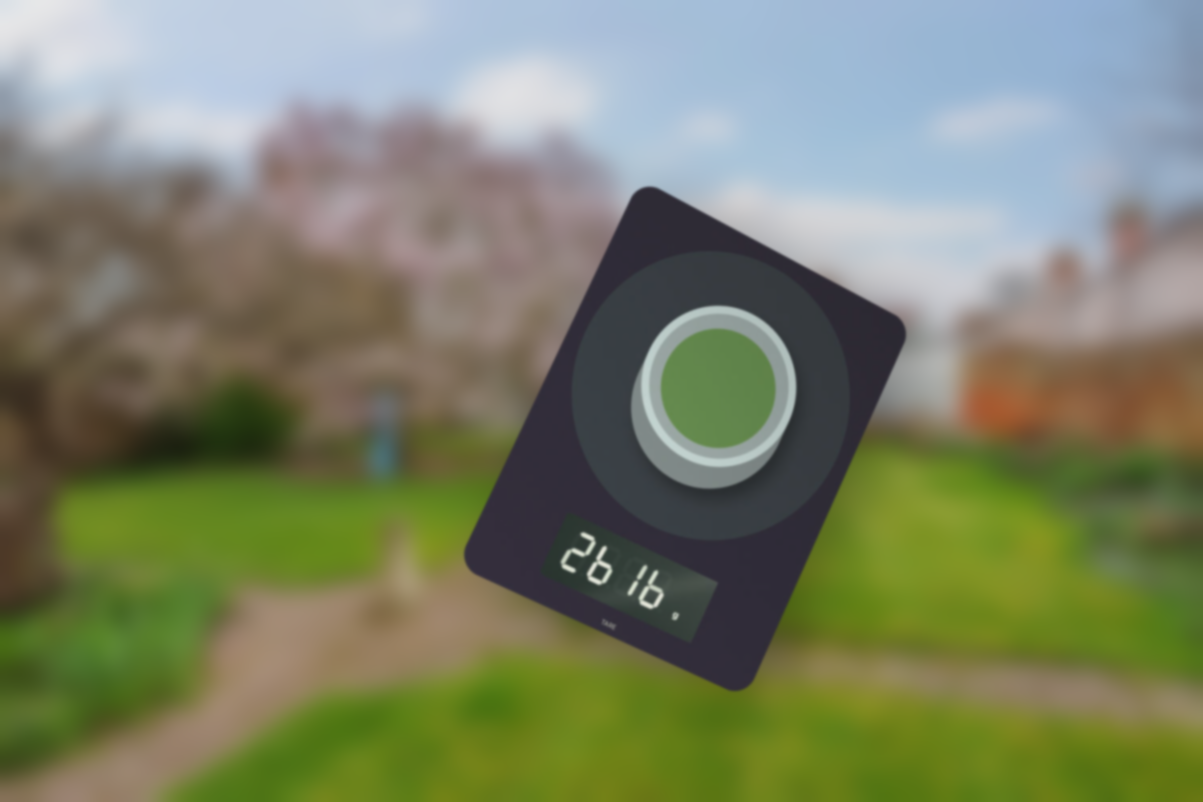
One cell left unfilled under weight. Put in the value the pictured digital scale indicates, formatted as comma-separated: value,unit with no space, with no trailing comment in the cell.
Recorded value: 2616,g
